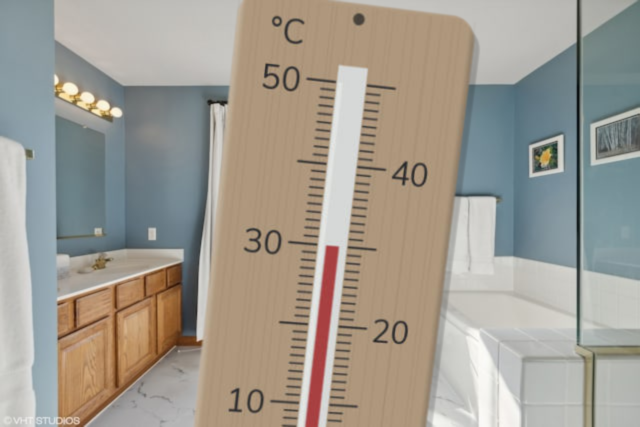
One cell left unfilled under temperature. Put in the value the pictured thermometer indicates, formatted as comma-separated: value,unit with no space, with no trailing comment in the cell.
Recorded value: 30,°C
